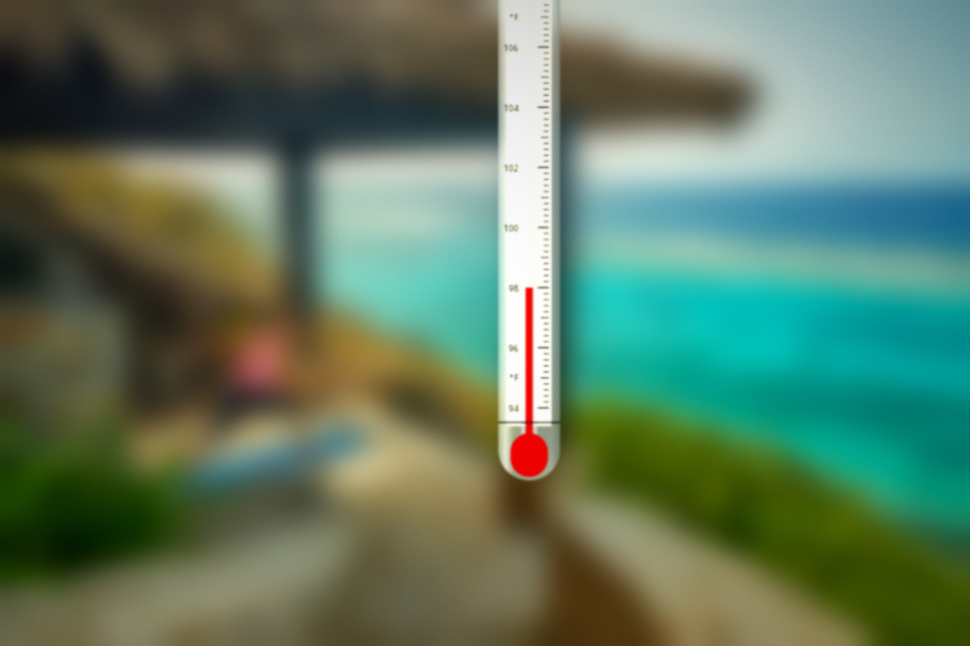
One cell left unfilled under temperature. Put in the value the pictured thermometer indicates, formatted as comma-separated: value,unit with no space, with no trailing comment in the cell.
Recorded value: 98,°F
